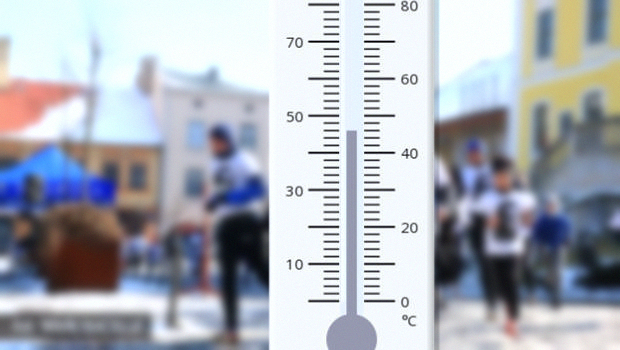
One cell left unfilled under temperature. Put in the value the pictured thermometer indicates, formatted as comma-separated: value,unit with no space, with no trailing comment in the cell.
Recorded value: 46,°C
